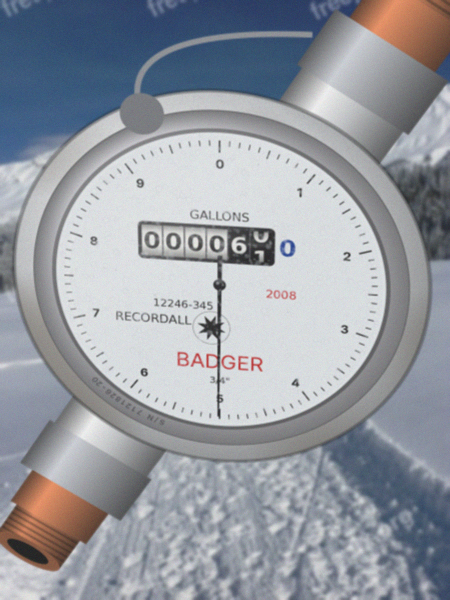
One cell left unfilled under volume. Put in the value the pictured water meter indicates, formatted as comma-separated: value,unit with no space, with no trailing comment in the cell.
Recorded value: 605.0,gal
